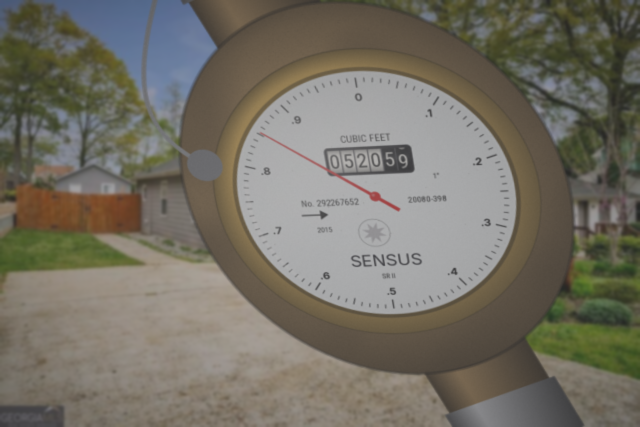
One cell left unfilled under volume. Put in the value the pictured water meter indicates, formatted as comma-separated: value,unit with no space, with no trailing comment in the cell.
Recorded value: 52058.85,ft³
